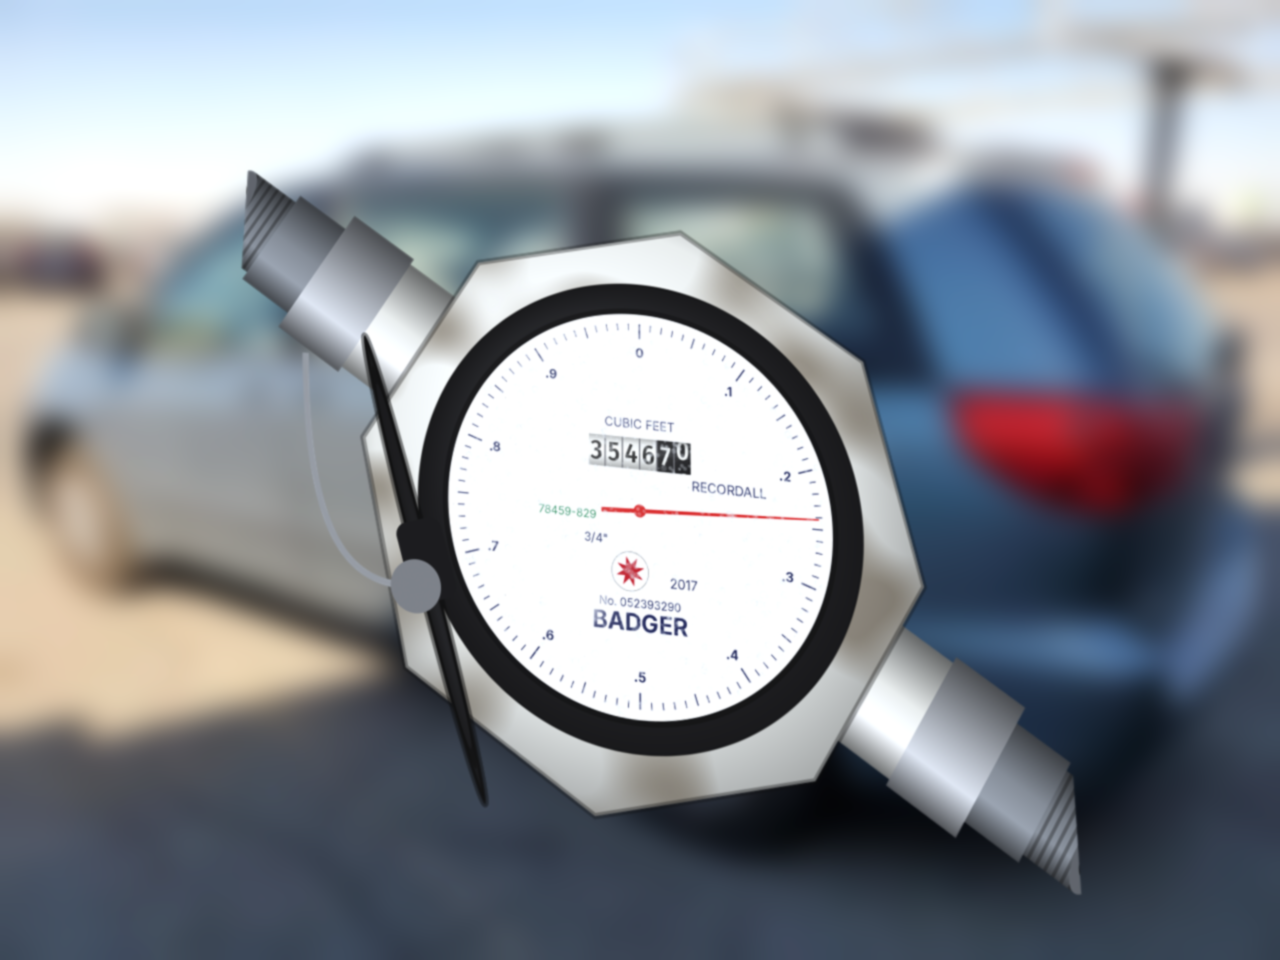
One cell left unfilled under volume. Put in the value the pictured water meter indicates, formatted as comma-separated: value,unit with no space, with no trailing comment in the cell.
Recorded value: 354670.24,ft³
